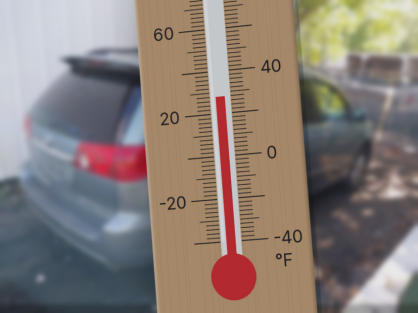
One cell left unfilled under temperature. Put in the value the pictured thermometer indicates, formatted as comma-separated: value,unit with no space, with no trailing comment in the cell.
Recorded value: 28,°F
